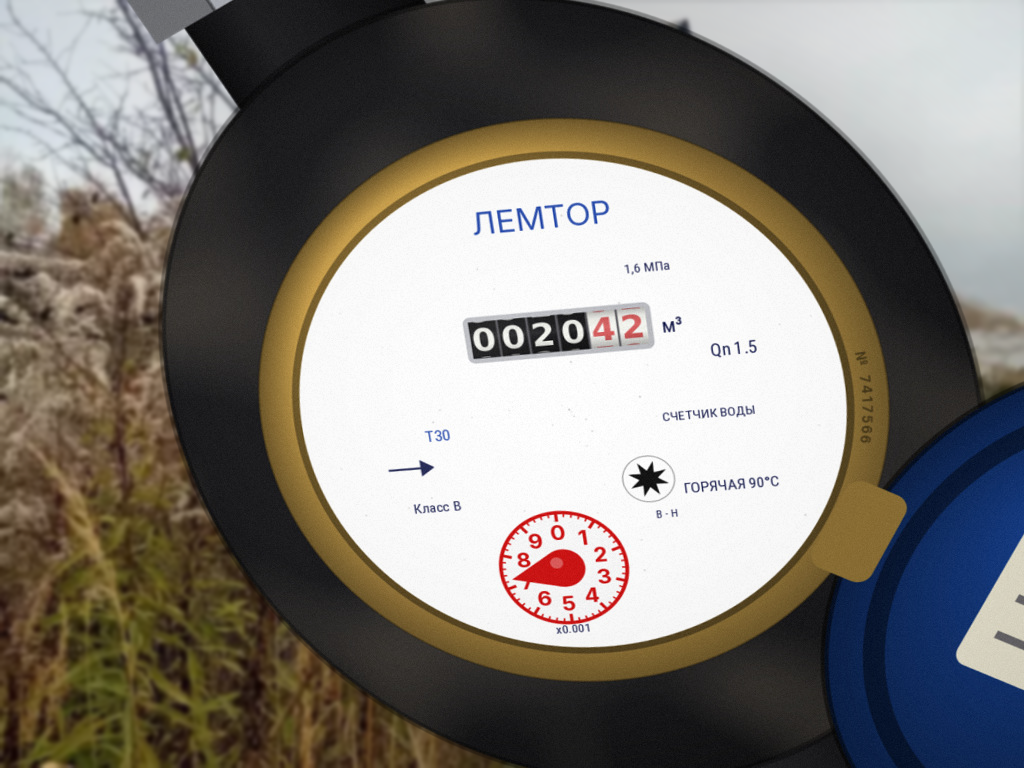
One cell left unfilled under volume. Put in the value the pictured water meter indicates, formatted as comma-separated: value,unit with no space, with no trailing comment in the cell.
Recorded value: 20.427,m³
